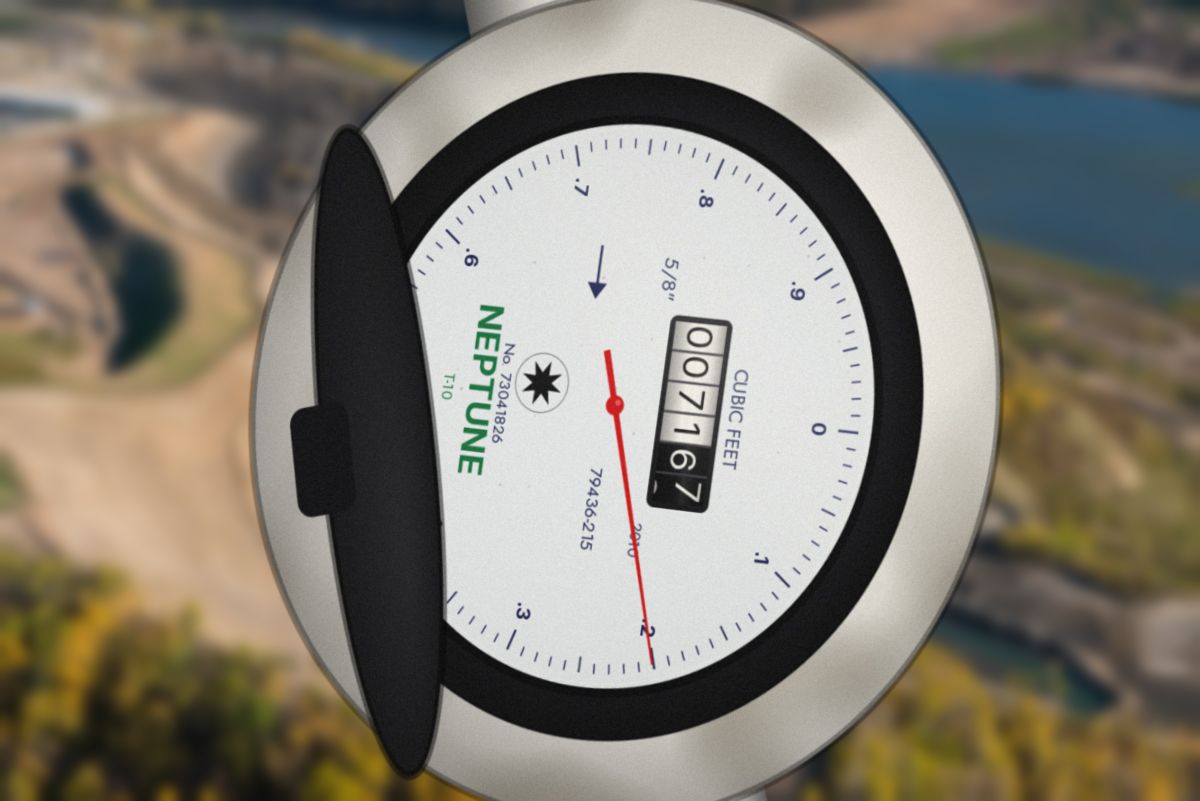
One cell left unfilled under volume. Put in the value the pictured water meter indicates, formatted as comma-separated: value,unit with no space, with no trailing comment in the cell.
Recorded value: 7167.20,ft³
